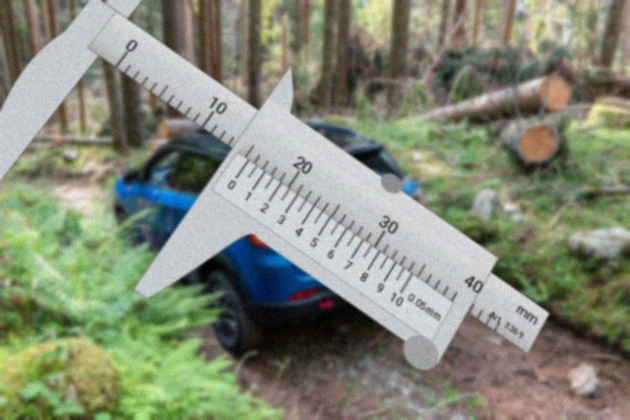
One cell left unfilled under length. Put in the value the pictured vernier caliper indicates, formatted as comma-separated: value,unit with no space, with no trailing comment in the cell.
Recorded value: 15.4,mm
